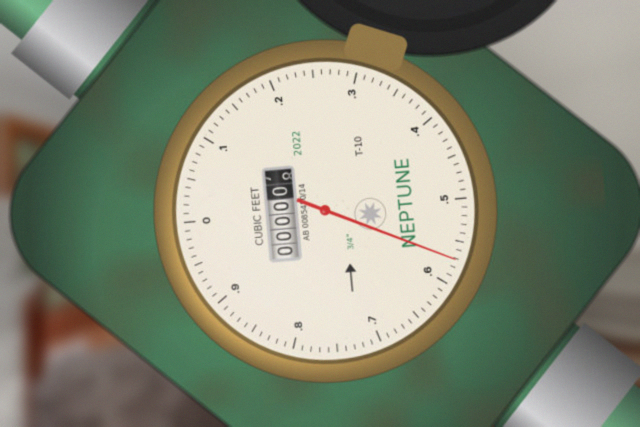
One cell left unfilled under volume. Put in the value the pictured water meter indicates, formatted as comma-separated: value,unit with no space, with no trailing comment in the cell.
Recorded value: 7.57,ft³
